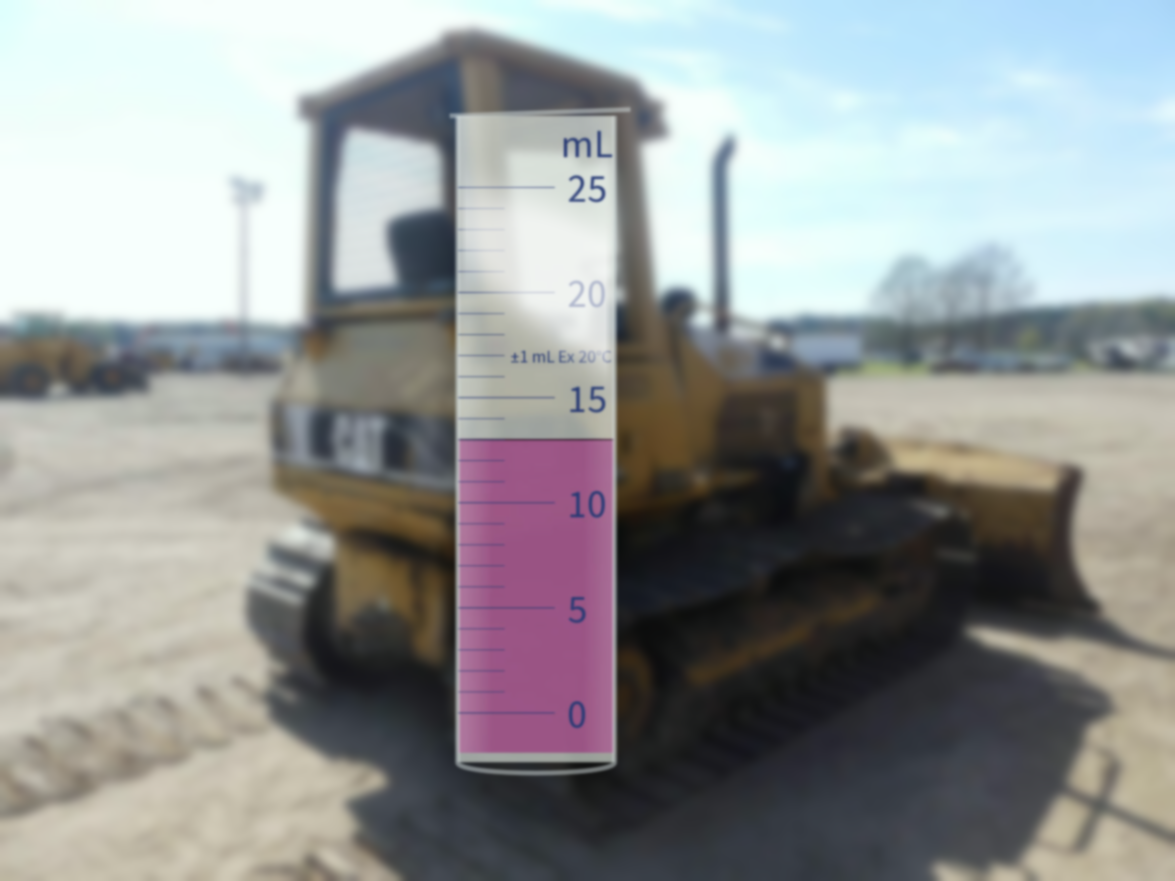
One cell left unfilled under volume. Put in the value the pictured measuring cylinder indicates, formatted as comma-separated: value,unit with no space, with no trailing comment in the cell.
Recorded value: 13,mL
